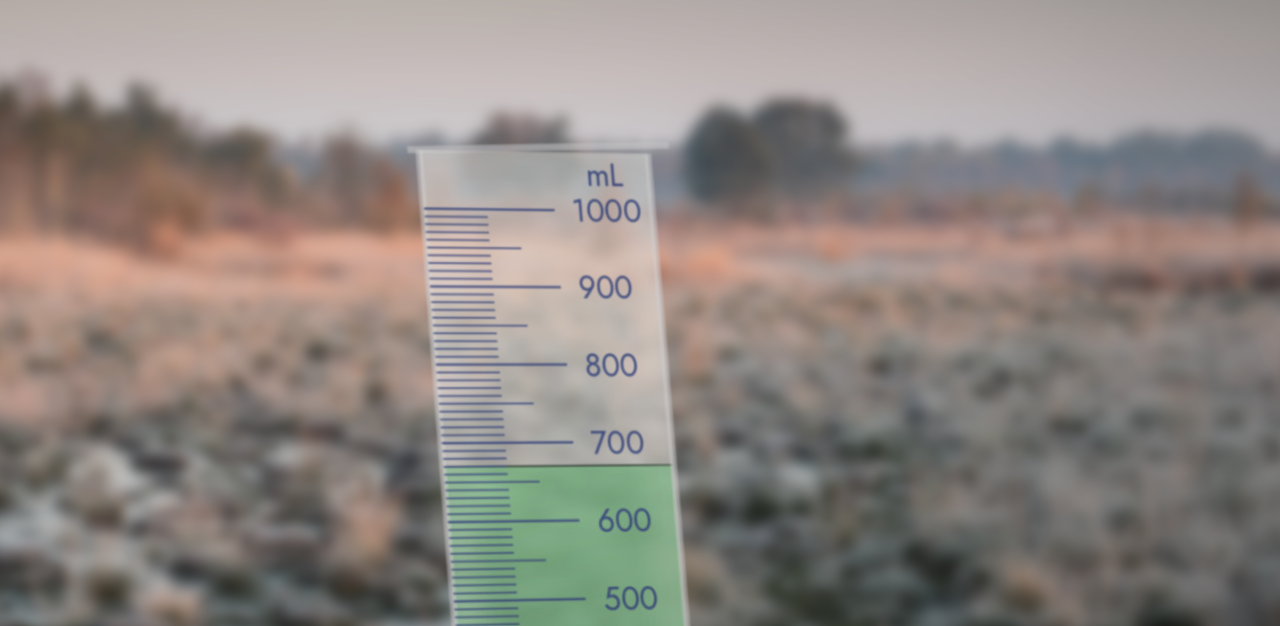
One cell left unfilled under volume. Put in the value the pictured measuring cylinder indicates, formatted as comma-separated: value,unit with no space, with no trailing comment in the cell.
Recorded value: 670,mL
